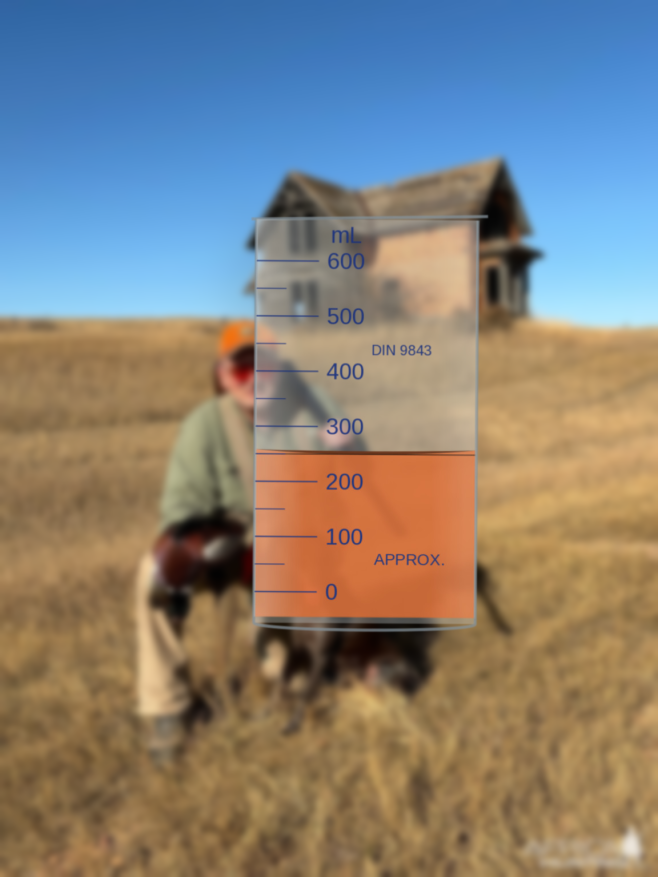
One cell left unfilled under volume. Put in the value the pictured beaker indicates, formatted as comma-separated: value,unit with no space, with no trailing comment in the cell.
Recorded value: 250,mL
